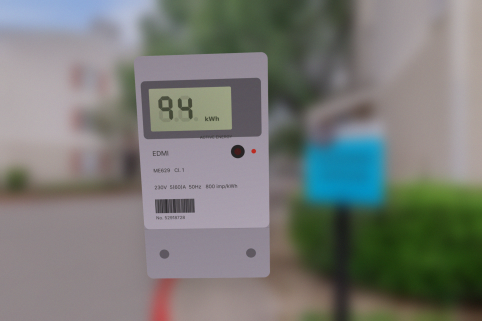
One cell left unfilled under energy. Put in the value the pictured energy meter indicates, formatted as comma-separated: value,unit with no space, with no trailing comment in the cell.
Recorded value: 94,kWh
